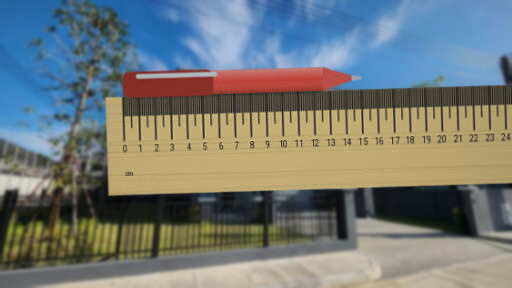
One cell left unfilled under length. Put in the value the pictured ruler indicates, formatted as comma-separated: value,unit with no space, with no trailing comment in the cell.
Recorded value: 15,cm
